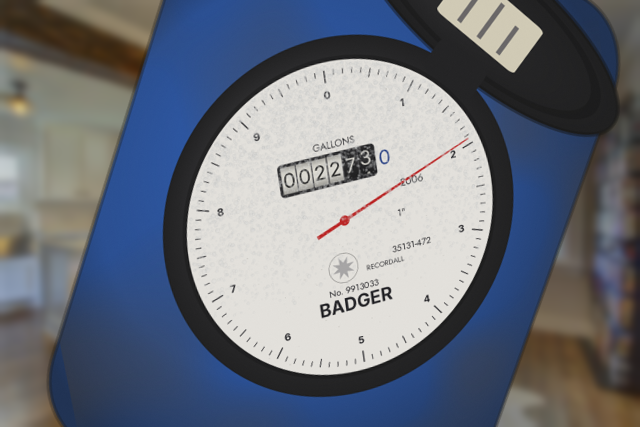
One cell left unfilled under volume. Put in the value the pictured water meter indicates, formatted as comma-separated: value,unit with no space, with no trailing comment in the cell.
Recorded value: 22731.9,gal
